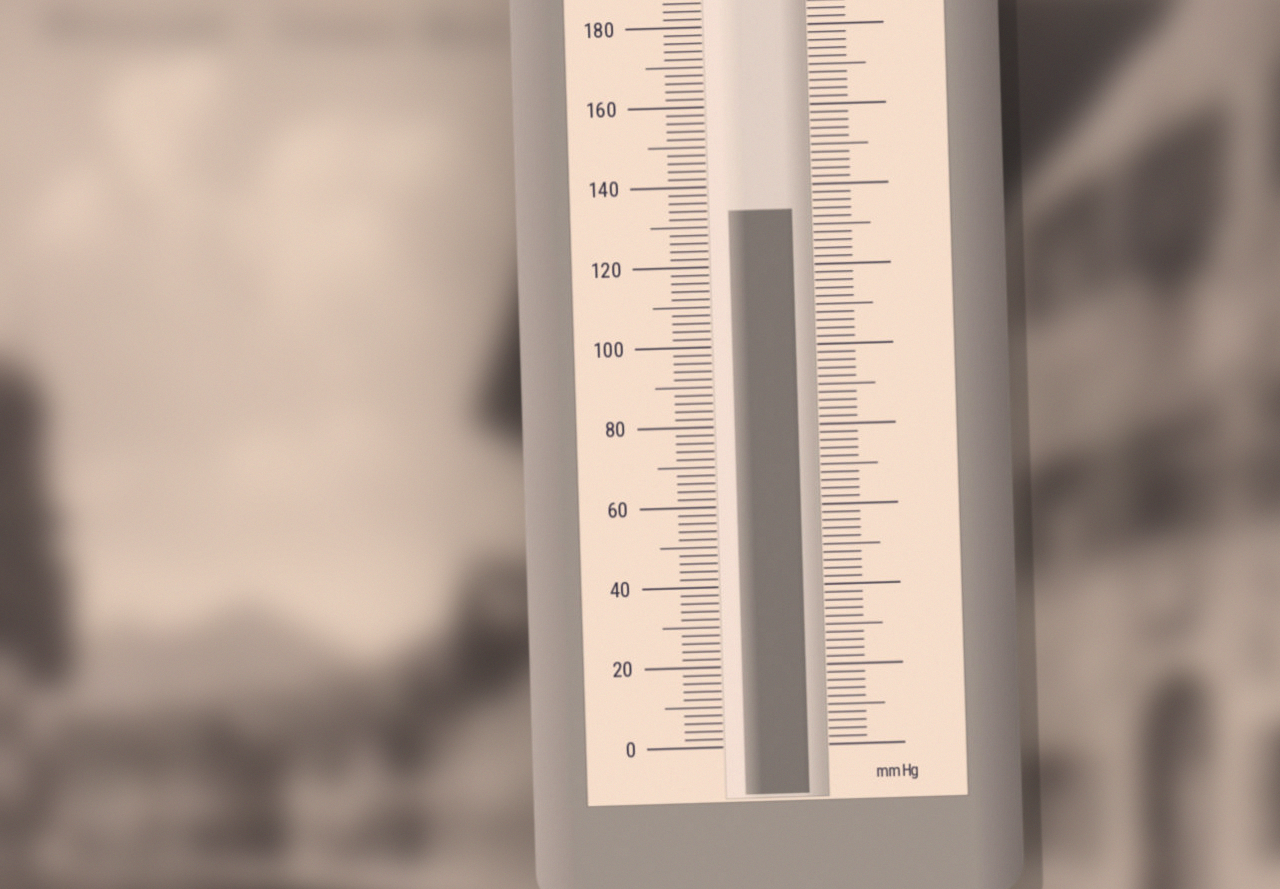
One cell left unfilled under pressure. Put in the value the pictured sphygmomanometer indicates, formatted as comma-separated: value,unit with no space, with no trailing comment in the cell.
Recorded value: 134,mmHg
